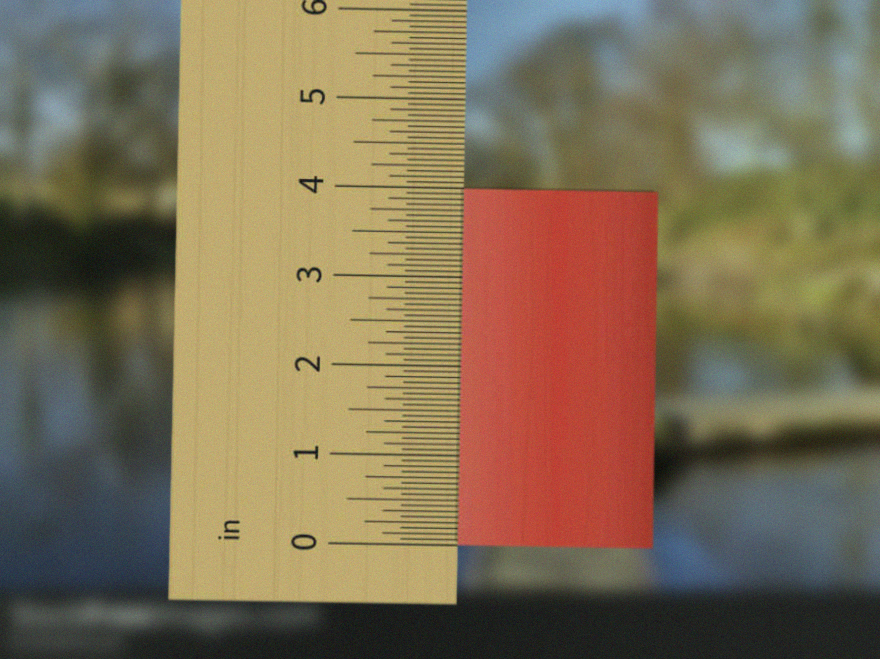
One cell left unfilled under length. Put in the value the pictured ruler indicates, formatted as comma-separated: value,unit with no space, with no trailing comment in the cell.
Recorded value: 4,in
